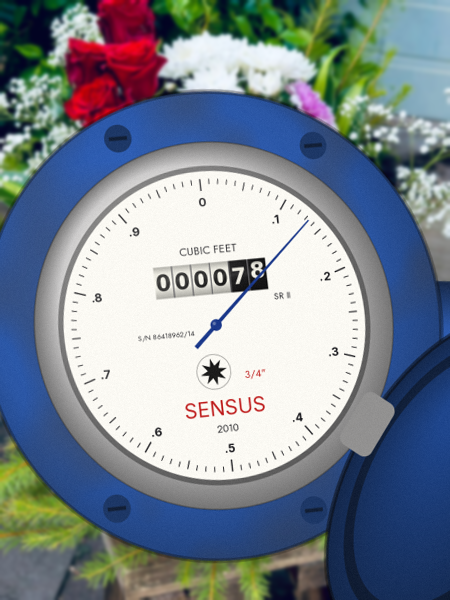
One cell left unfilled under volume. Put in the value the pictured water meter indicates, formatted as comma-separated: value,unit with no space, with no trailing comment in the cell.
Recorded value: 78.13,ft³
